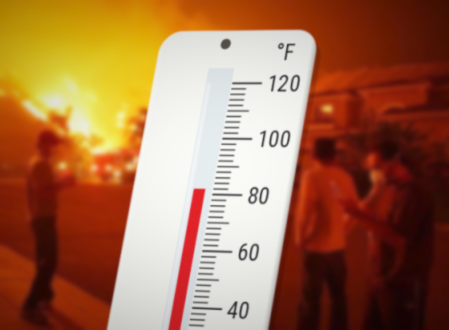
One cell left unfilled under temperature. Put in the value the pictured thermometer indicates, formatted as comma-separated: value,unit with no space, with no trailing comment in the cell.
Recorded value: 82,°F
